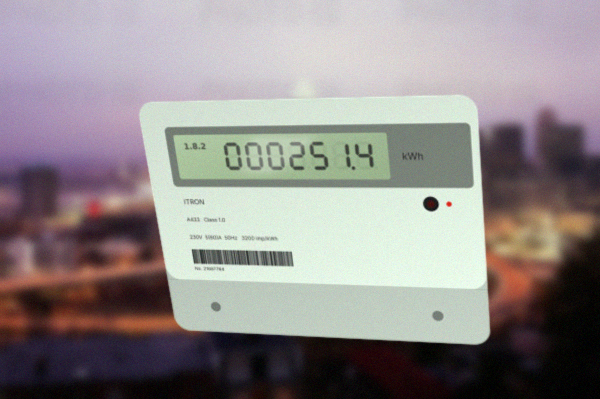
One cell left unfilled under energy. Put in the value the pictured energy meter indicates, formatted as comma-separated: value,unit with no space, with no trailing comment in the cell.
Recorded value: 251.4,kWh
